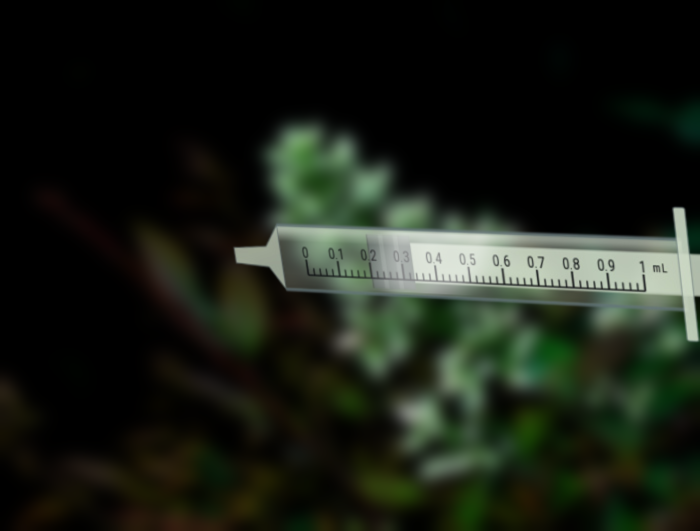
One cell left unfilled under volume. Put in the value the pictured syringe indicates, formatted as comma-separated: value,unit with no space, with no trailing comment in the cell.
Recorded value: 0.2,mL
